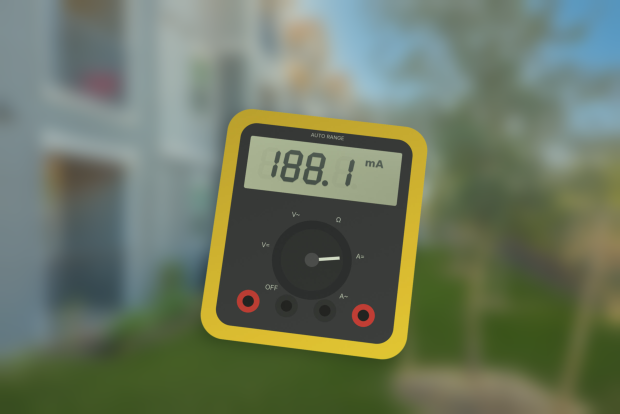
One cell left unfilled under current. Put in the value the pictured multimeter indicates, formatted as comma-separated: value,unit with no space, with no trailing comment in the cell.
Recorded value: 188.1,mA
